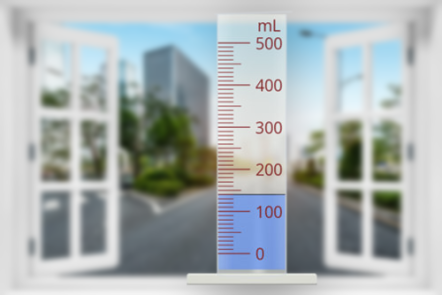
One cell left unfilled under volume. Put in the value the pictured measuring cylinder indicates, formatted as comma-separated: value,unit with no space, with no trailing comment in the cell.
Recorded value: 140,mL
